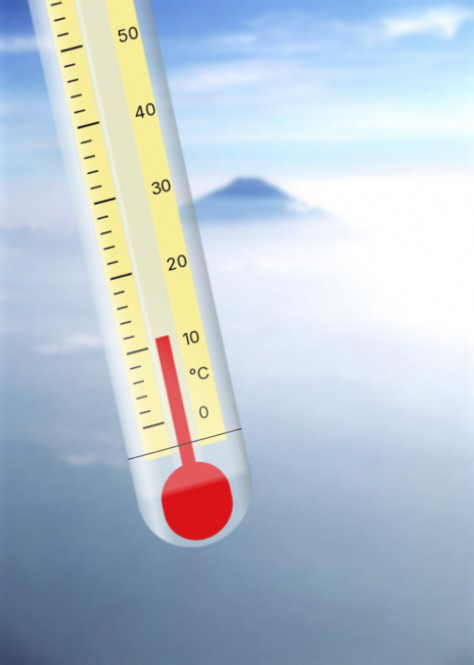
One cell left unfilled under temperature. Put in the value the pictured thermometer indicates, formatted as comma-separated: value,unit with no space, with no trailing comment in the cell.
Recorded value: 11,°C
